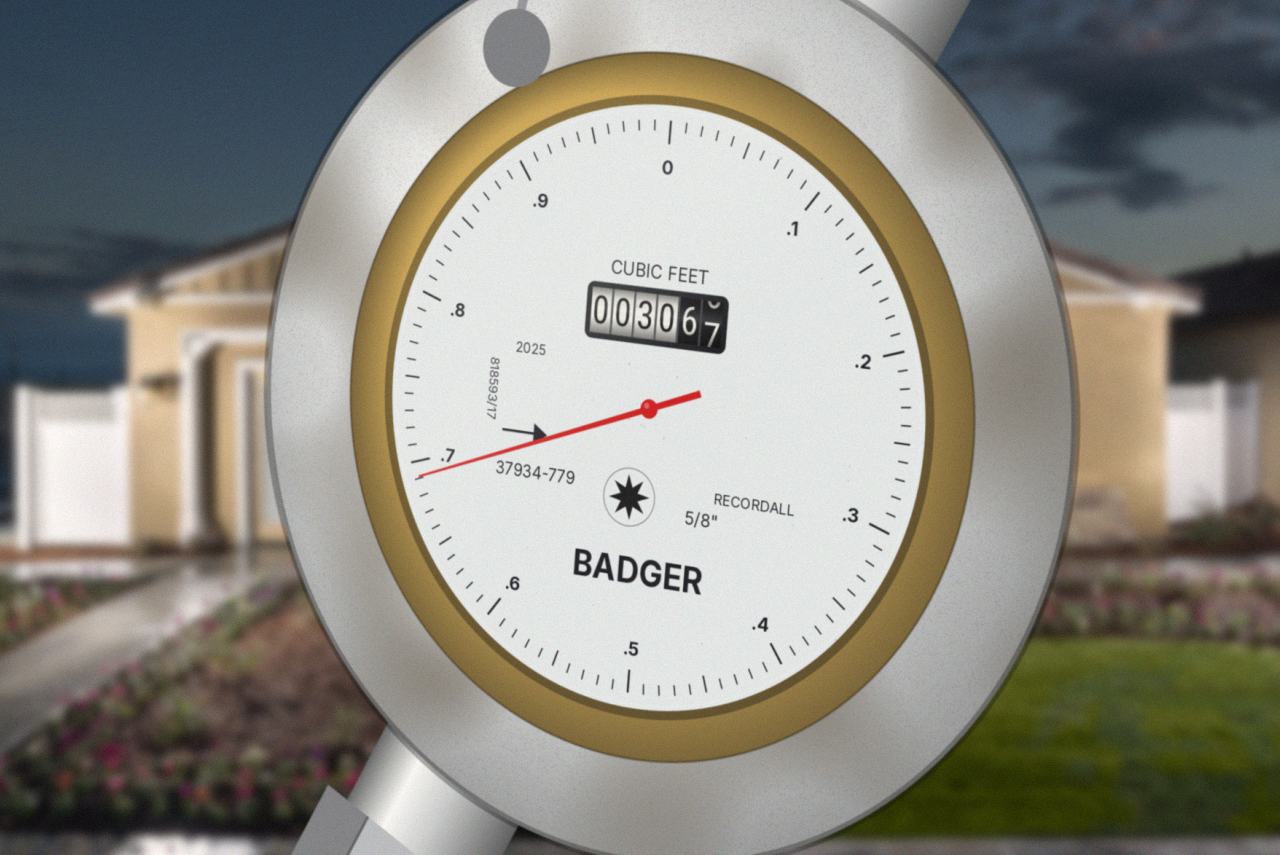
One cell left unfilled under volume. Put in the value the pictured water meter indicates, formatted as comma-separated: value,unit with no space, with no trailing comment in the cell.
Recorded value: 3066.69,ft³
